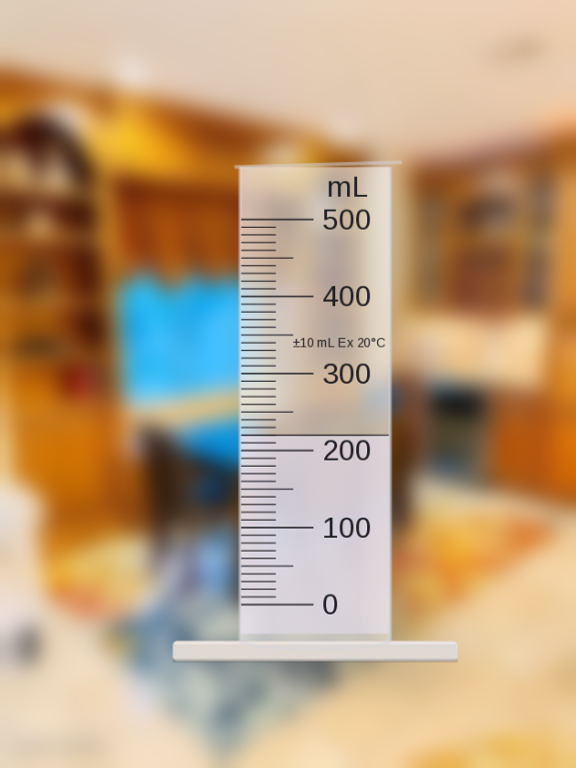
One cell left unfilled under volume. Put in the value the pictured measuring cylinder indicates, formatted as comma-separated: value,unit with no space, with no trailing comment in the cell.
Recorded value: 220,mL
